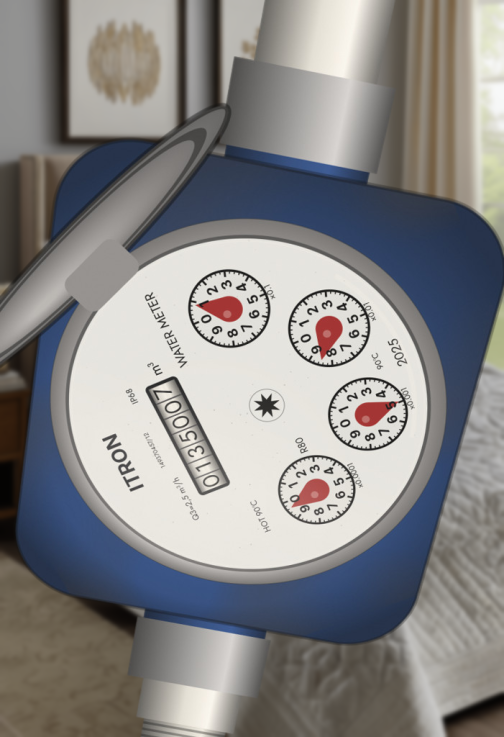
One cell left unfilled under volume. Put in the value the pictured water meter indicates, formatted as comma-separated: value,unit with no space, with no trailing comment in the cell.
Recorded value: 135007.0849,m³
